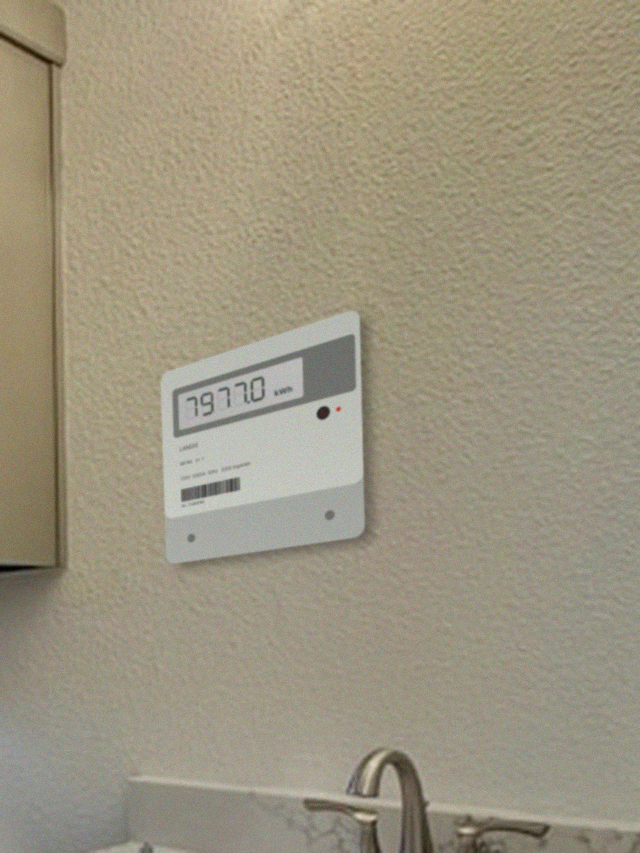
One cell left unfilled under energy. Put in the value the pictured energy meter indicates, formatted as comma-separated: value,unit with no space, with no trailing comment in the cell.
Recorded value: 7977.0,kWh
